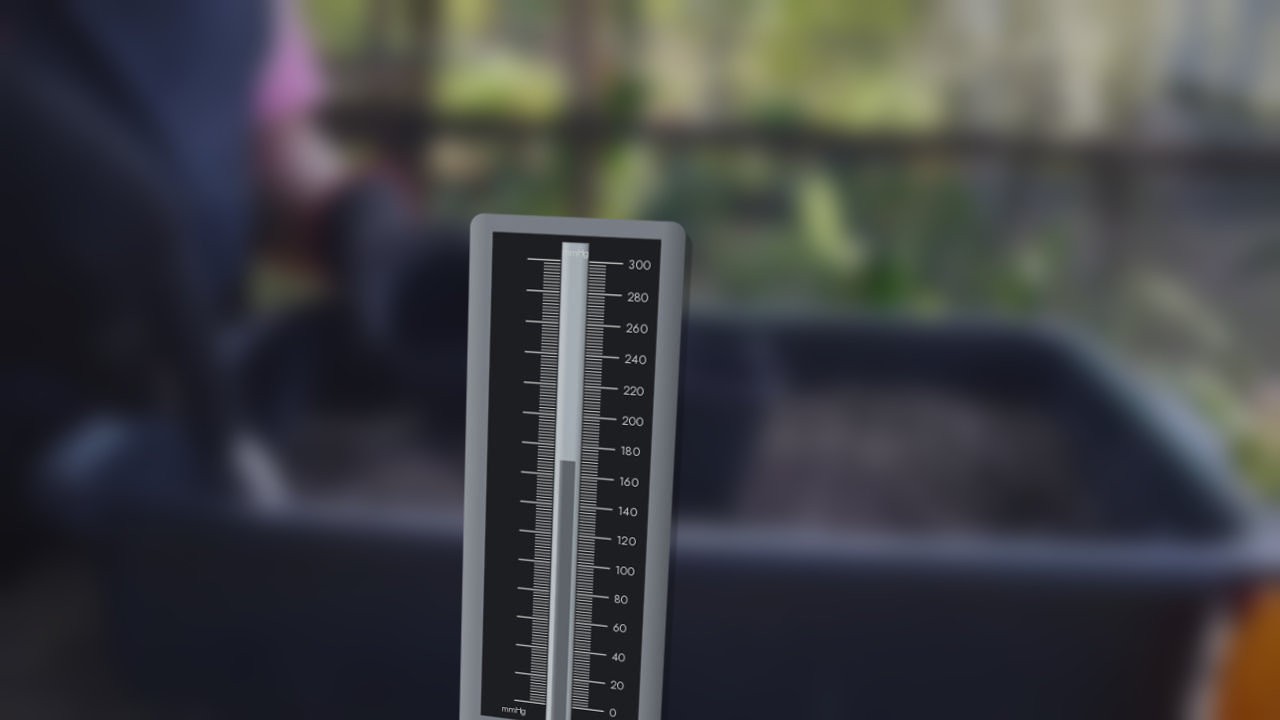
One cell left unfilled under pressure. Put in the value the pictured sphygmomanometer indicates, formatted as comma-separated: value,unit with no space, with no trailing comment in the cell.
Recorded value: 170,mmHg
